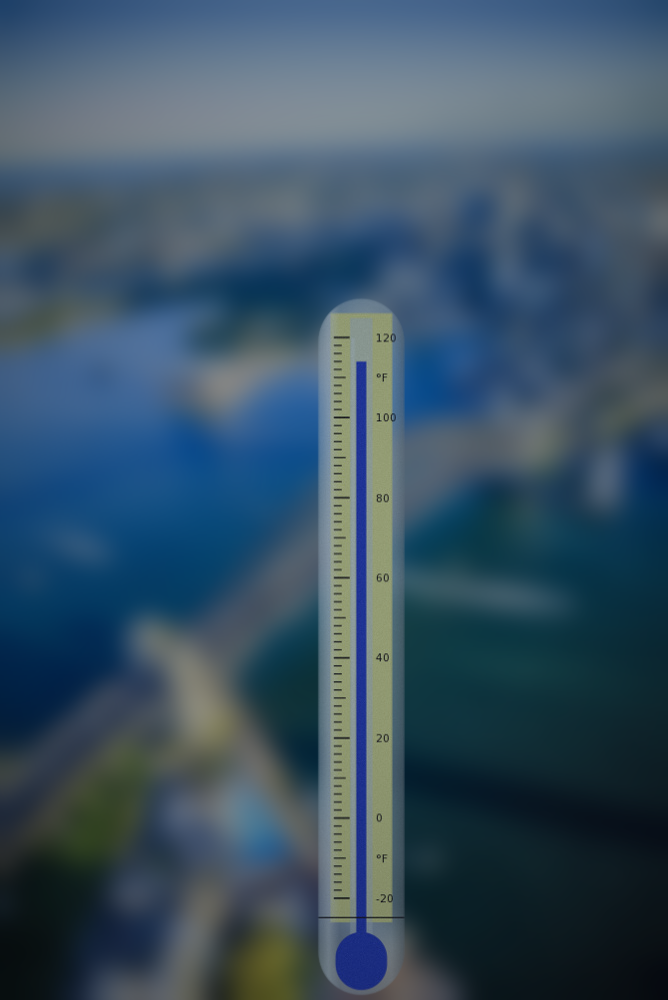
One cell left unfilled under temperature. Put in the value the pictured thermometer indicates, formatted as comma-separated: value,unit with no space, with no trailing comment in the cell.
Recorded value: 114,°F
